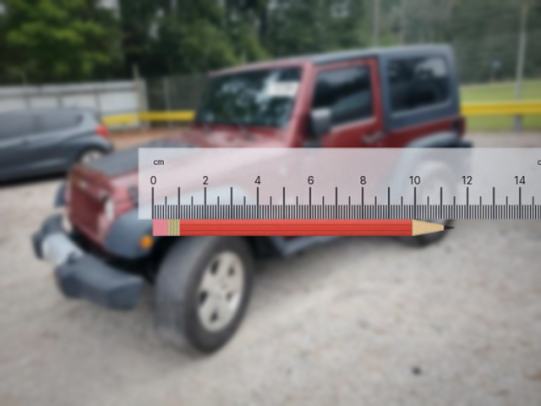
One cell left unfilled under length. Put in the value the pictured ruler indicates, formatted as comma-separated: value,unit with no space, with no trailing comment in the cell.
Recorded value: 11.5,cm
